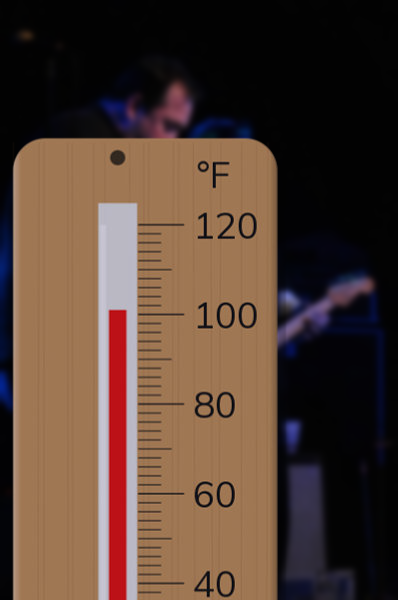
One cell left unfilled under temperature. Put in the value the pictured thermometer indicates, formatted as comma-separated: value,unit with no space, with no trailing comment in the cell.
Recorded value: 101,°F
